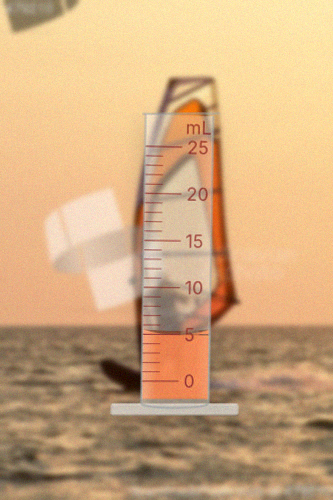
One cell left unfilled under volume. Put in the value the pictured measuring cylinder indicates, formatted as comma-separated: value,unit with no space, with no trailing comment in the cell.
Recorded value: 5,mL
